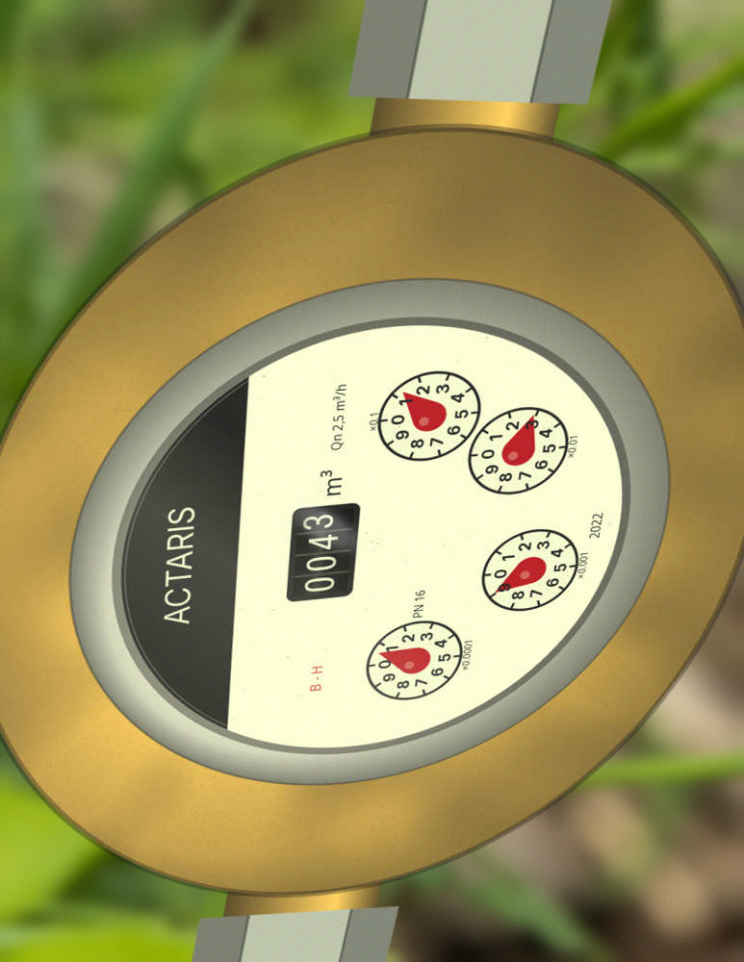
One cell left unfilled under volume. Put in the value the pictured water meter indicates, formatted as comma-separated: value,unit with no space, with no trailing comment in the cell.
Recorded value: 43.1290,m³
